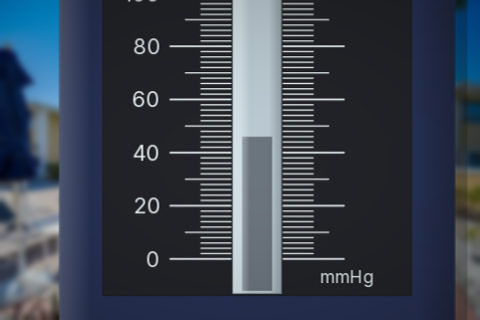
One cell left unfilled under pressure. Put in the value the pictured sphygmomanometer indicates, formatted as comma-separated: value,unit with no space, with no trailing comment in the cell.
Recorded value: 46,mmHg
